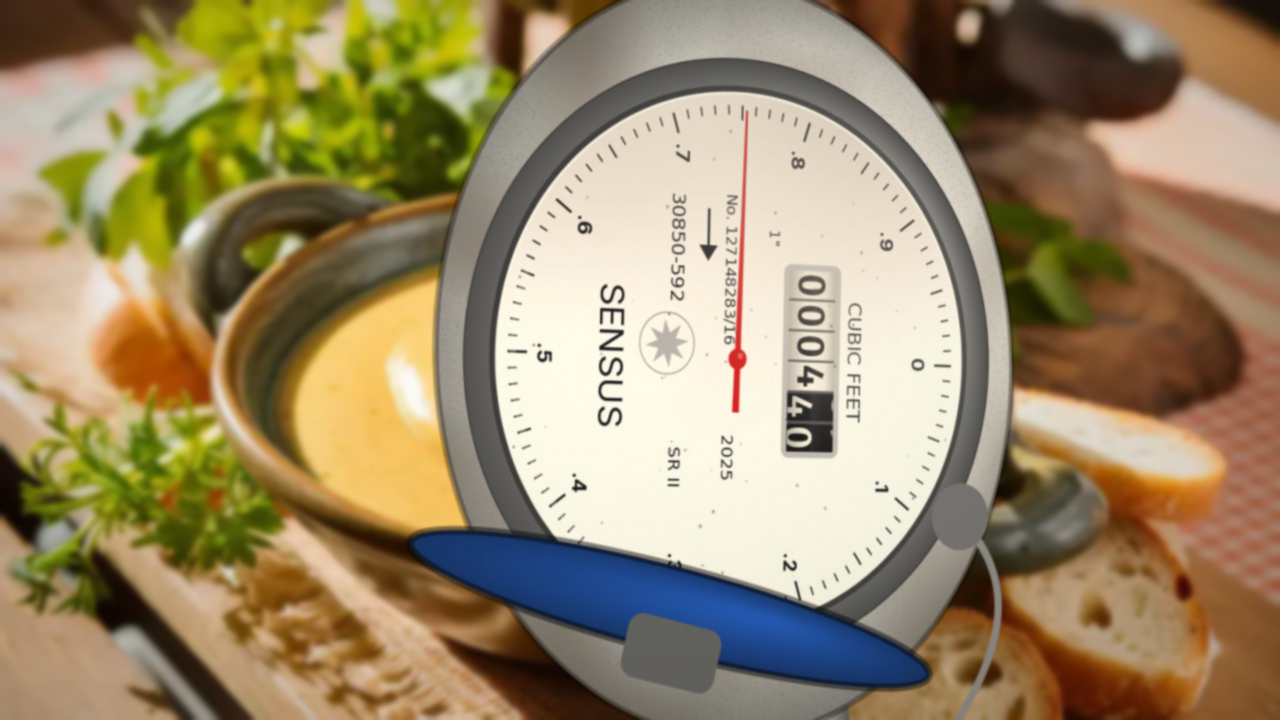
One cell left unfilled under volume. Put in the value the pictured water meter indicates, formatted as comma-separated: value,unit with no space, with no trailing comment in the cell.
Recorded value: 439.75,ft³
